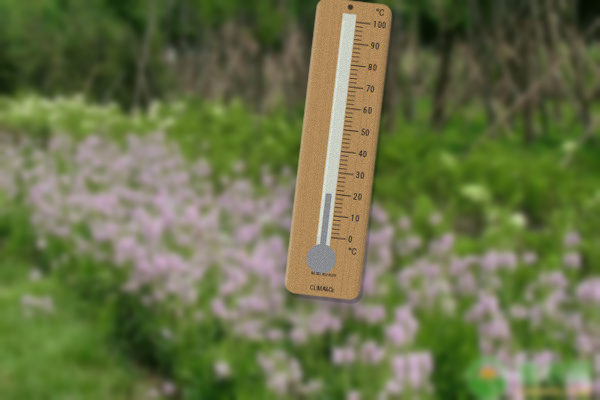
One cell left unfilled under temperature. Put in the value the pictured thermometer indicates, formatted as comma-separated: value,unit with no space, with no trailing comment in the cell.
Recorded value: 20,°C
